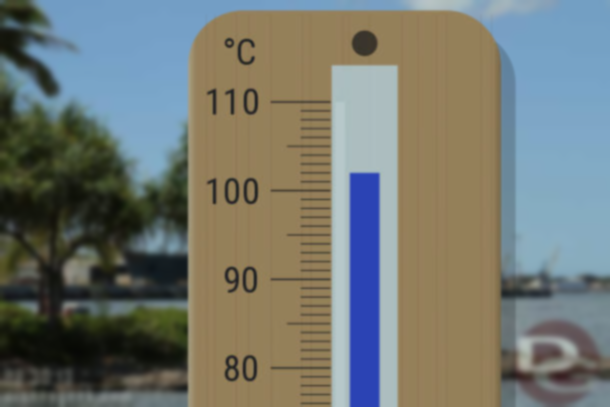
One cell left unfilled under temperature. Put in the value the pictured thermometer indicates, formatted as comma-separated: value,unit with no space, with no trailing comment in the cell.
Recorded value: 102,°C
